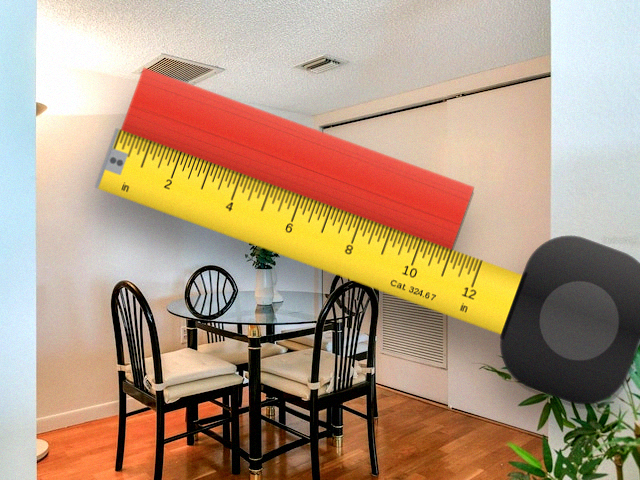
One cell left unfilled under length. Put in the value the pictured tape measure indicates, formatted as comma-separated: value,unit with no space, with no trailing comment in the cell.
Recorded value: 11,in
